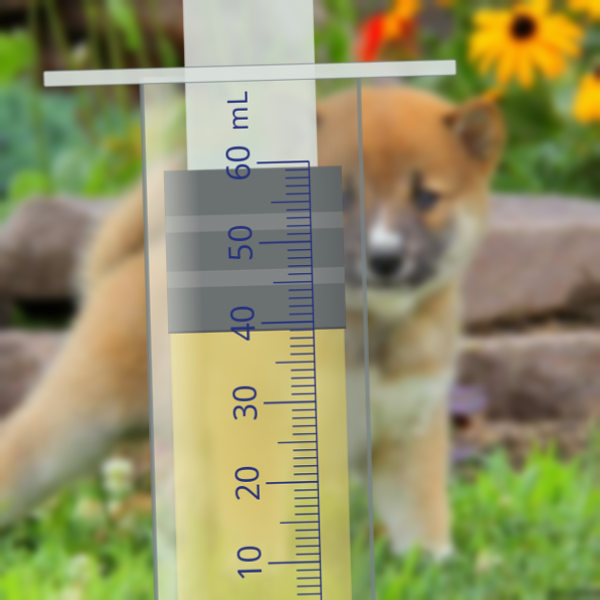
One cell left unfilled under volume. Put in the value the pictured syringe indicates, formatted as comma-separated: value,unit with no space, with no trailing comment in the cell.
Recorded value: 39,mL
